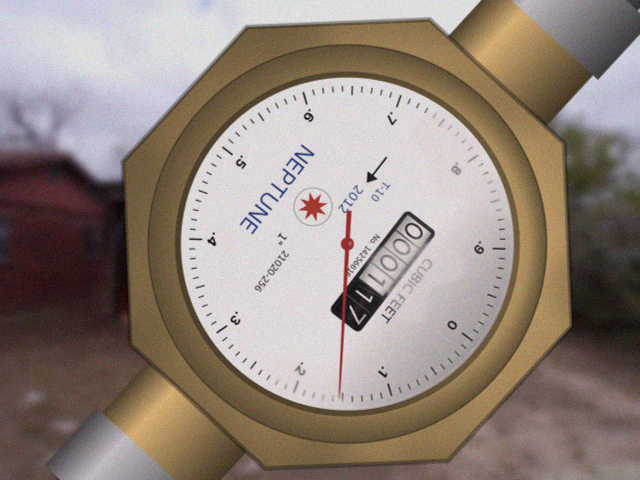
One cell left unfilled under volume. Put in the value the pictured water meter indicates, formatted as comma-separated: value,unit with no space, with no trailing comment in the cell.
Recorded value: 117.15,ft³
